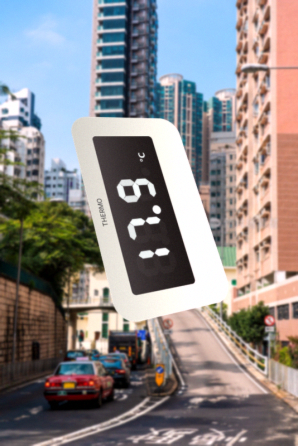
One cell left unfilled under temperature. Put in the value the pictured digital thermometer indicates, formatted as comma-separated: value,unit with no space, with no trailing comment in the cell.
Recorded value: 17.9,°C
